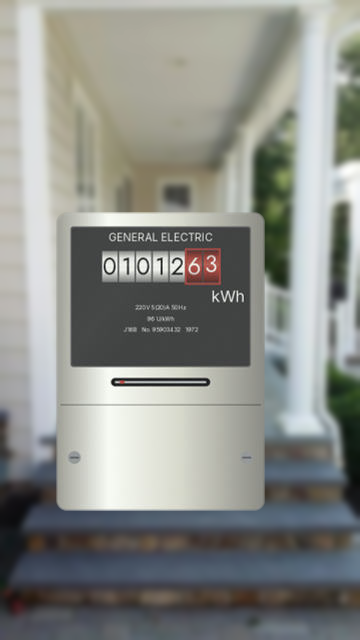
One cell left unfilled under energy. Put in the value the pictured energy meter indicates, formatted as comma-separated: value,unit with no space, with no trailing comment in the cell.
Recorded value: 1012.63,kWh
